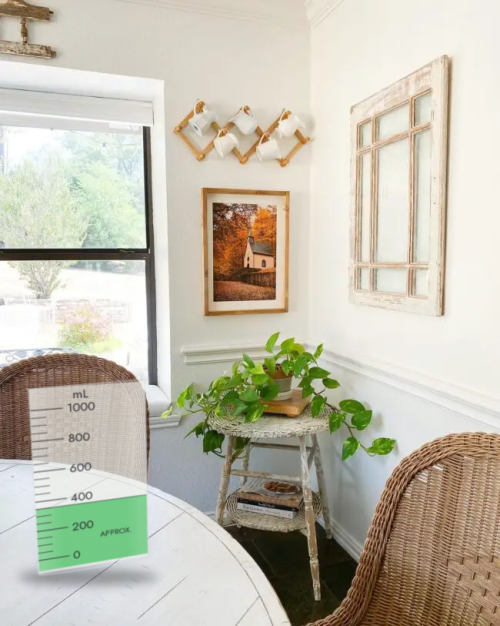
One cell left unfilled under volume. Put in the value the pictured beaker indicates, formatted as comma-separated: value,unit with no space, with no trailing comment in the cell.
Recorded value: 350,mL
